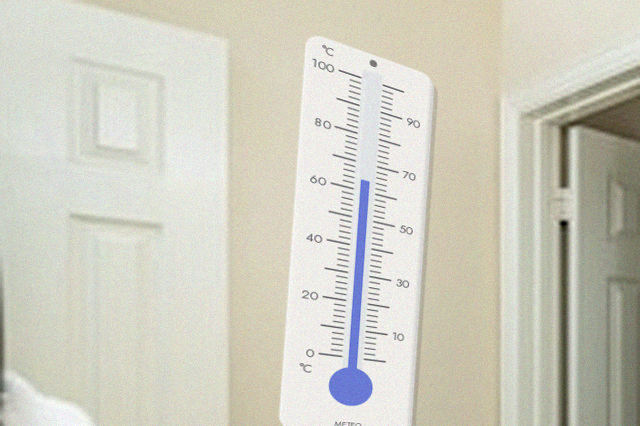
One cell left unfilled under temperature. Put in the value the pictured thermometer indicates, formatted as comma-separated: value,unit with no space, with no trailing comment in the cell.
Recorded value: 64,°C
